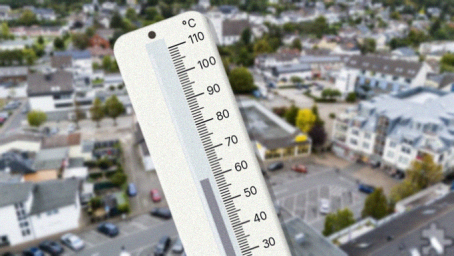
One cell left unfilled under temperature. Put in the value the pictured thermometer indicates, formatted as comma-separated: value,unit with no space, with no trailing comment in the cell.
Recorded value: 60,°C
